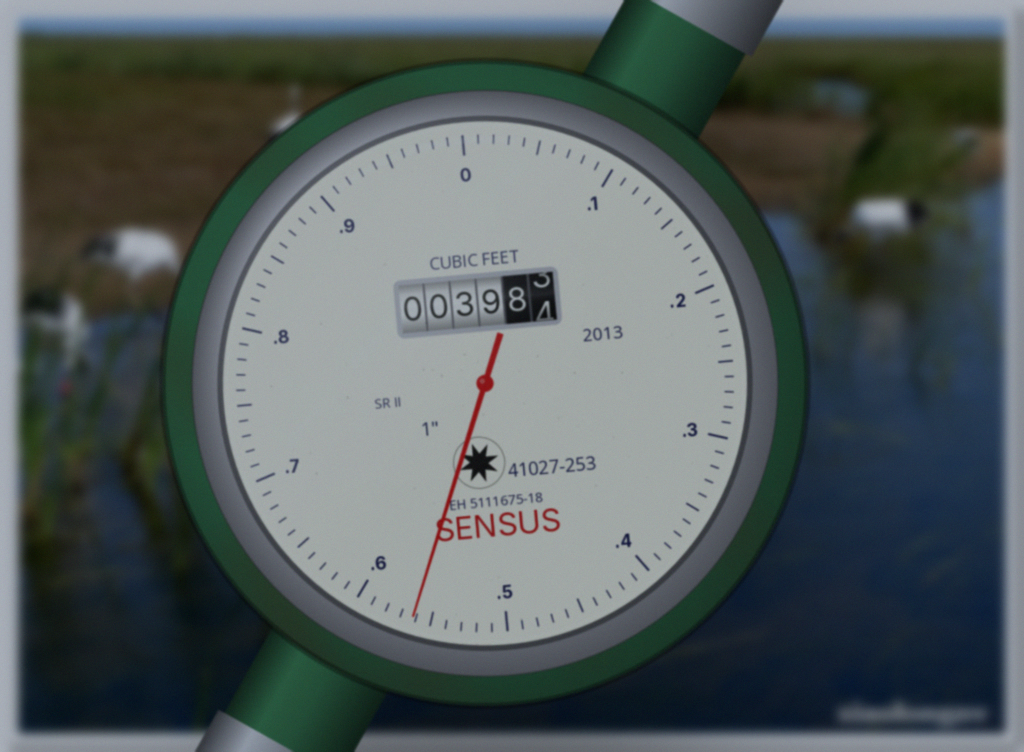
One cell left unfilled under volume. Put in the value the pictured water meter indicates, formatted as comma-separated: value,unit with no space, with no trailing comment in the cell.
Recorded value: 3983.56,ft³
